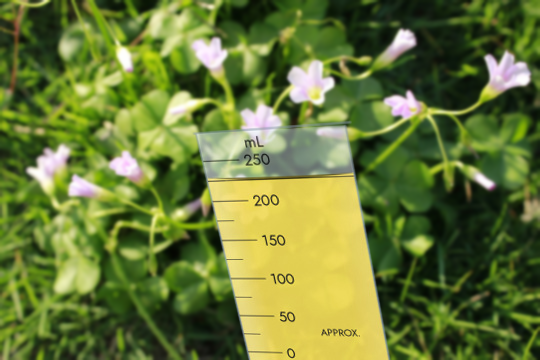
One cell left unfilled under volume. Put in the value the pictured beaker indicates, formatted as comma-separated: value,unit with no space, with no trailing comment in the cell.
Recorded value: 225,mL
